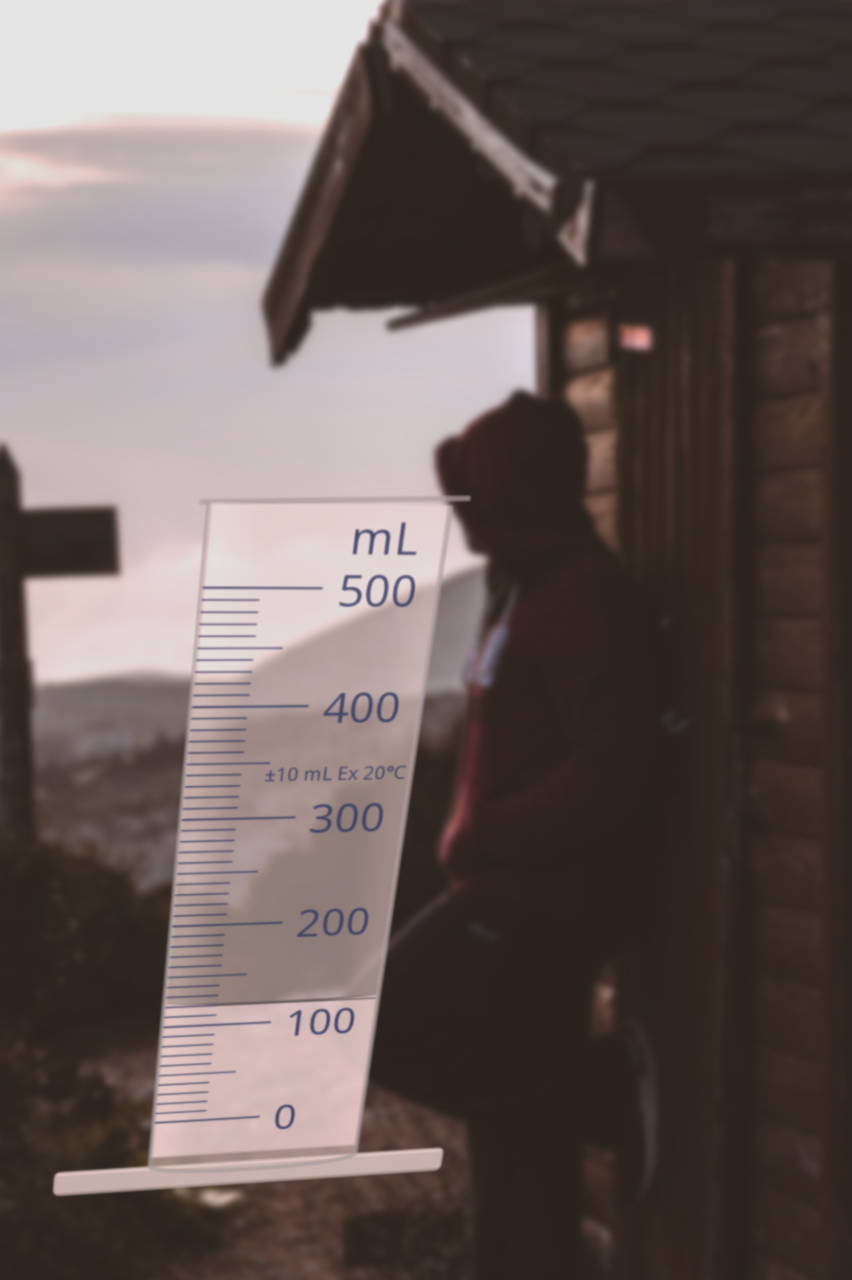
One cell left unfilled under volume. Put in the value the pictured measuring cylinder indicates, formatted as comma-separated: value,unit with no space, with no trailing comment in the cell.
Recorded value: 120,mL
